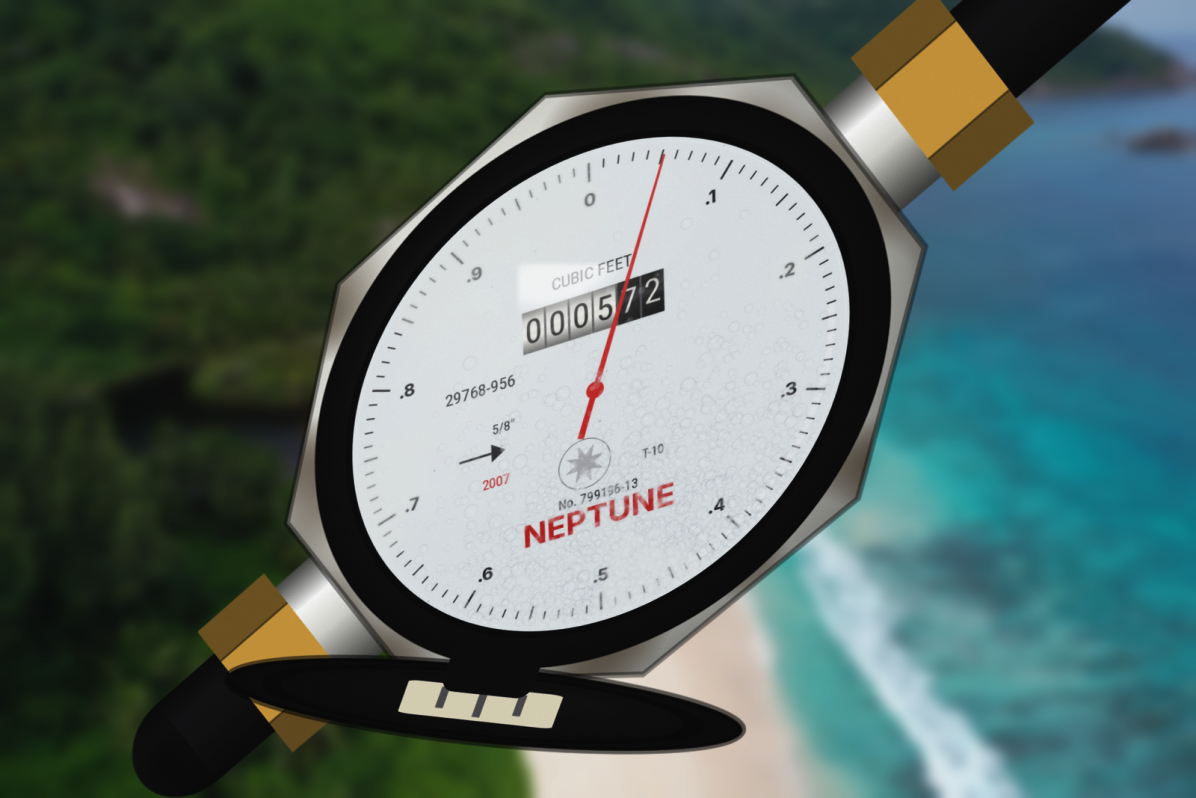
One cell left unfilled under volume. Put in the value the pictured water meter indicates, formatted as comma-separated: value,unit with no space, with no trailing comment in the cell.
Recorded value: 572.05,ft³
